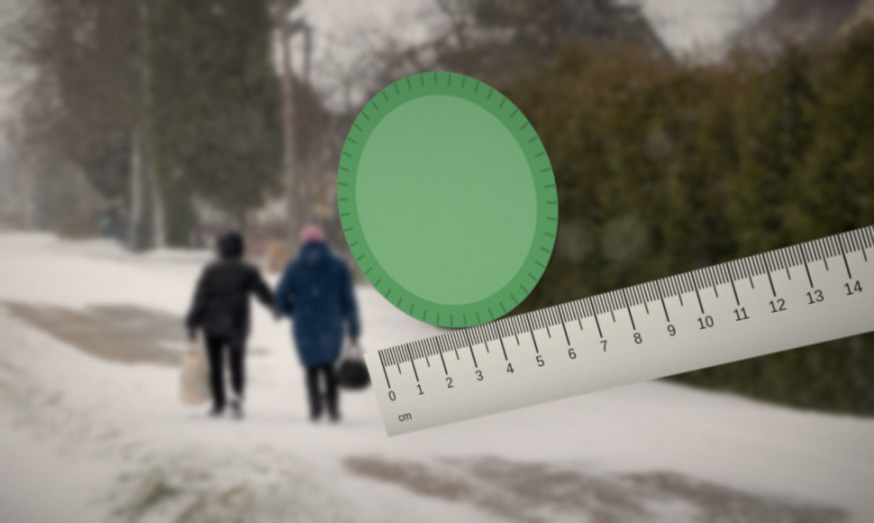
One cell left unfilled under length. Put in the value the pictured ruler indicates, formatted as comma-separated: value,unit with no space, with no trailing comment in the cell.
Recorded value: 7,cm
